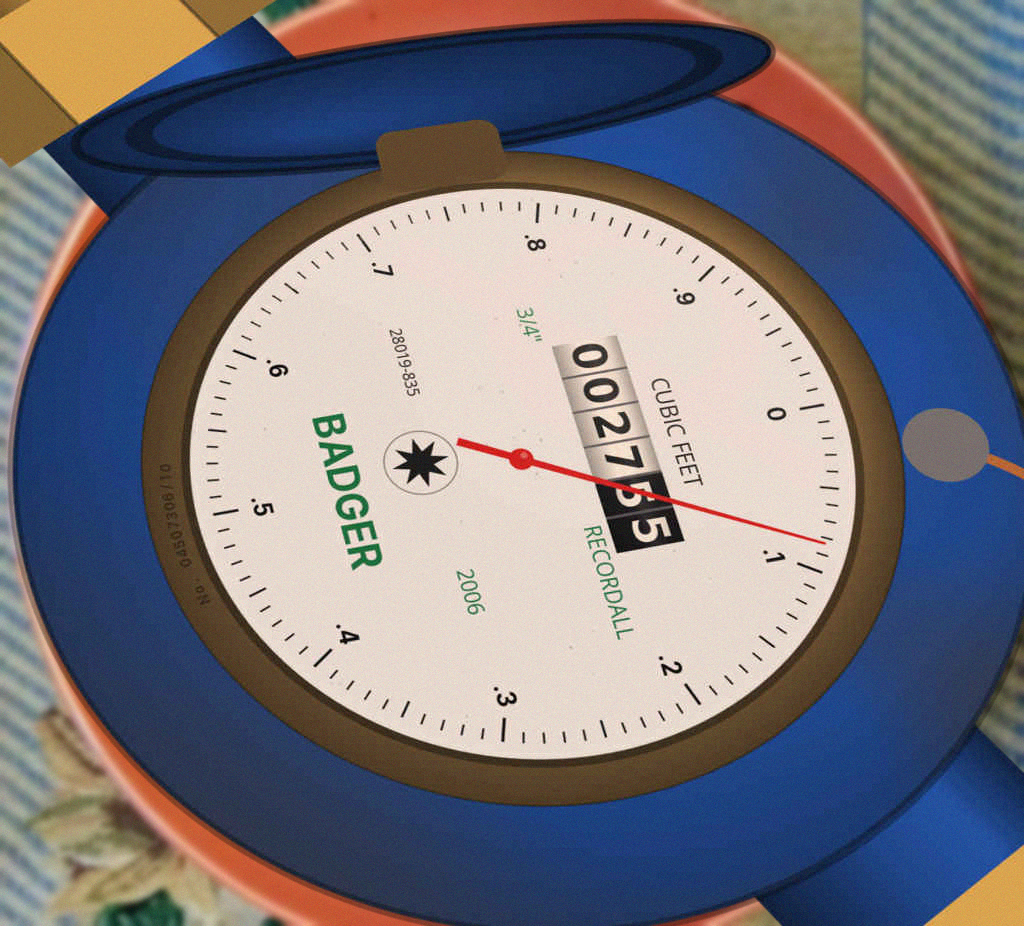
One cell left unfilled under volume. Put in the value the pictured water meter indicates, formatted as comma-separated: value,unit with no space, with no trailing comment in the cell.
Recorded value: 2755.08,ft³
